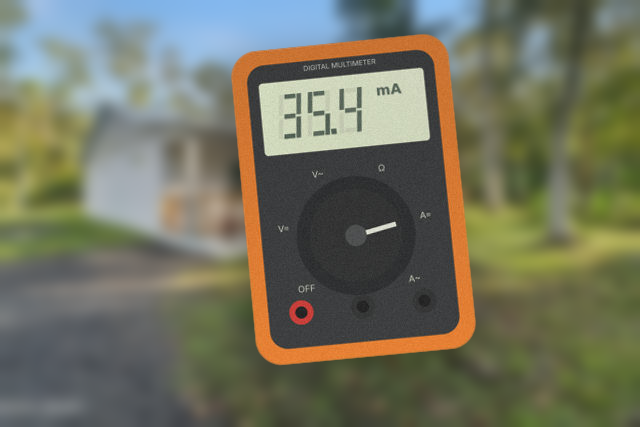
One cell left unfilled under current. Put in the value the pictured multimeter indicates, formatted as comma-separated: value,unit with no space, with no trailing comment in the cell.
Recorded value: 35.4,mA
